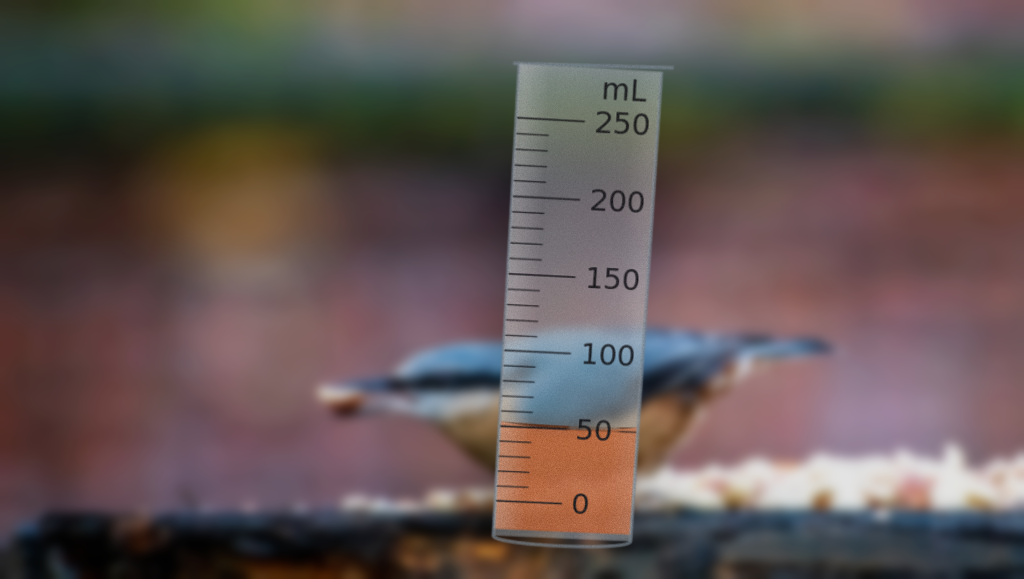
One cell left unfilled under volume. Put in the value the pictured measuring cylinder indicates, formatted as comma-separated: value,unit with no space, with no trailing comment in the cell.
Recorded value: 50,mL
